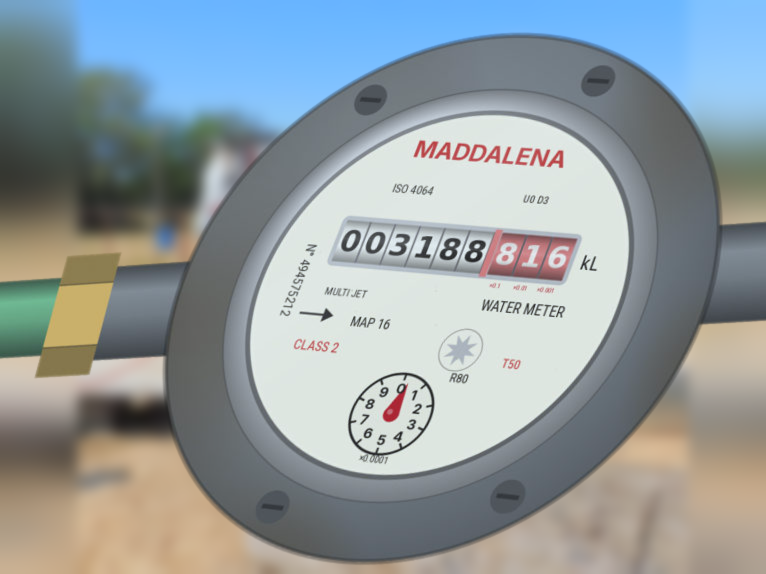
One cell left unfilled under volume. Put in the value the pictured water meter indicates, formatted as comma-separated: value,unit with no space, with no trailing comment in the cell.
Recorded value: 3188.8160,kL
